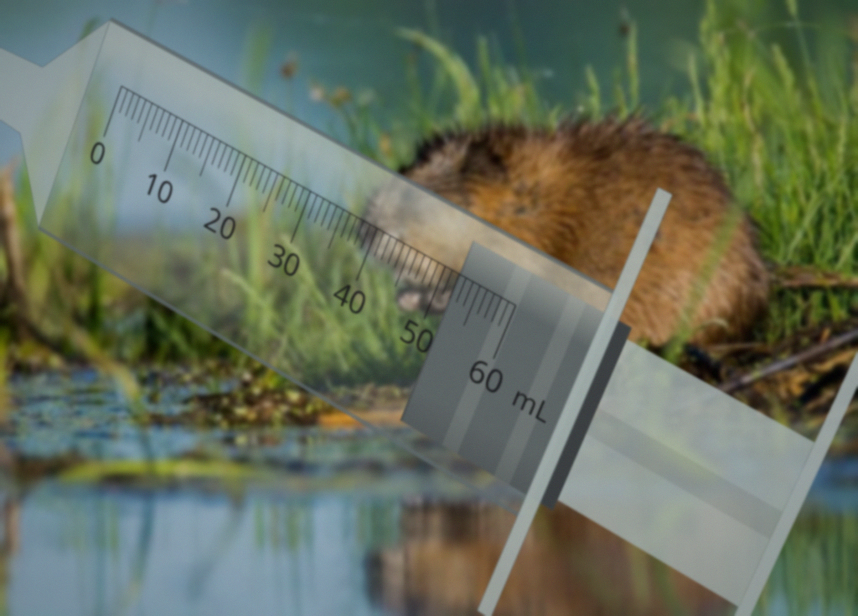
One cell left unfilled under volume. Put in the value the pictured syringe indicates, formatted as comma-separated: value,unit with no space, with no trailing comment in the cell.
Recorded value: 52,mL
